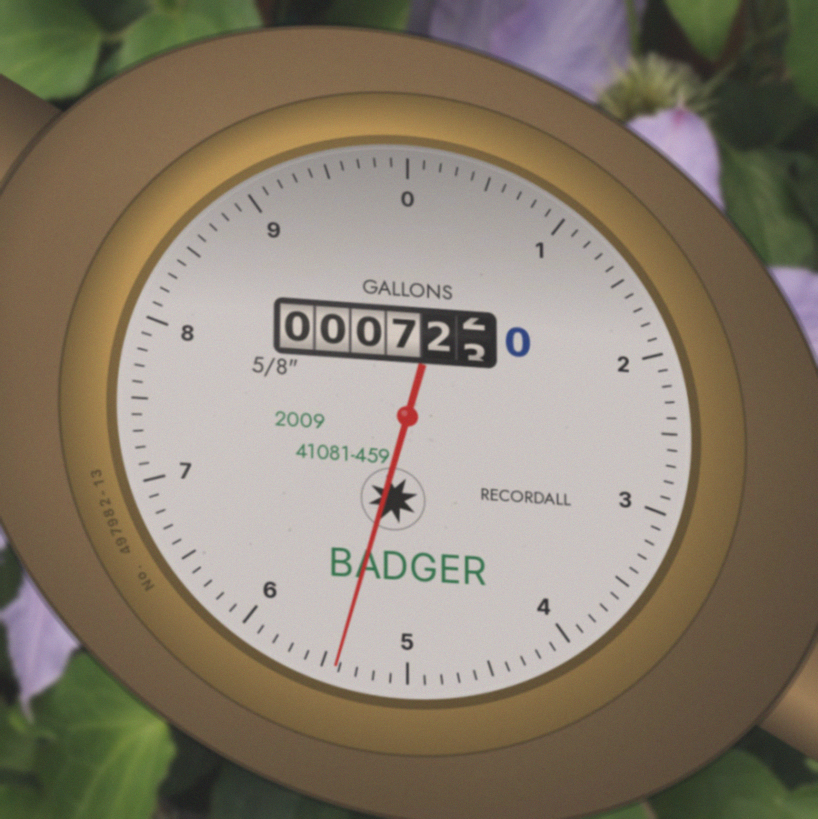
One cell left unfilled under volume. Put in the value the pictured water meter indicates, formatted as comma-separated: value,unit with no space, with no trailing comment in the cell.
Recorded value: 7225.4,gal
